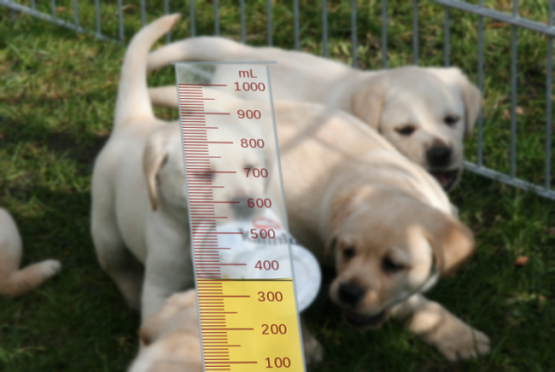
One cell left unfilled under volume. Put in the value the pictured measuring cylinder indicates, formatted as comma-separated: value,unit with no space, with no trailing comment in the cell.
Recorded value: 350,mL
